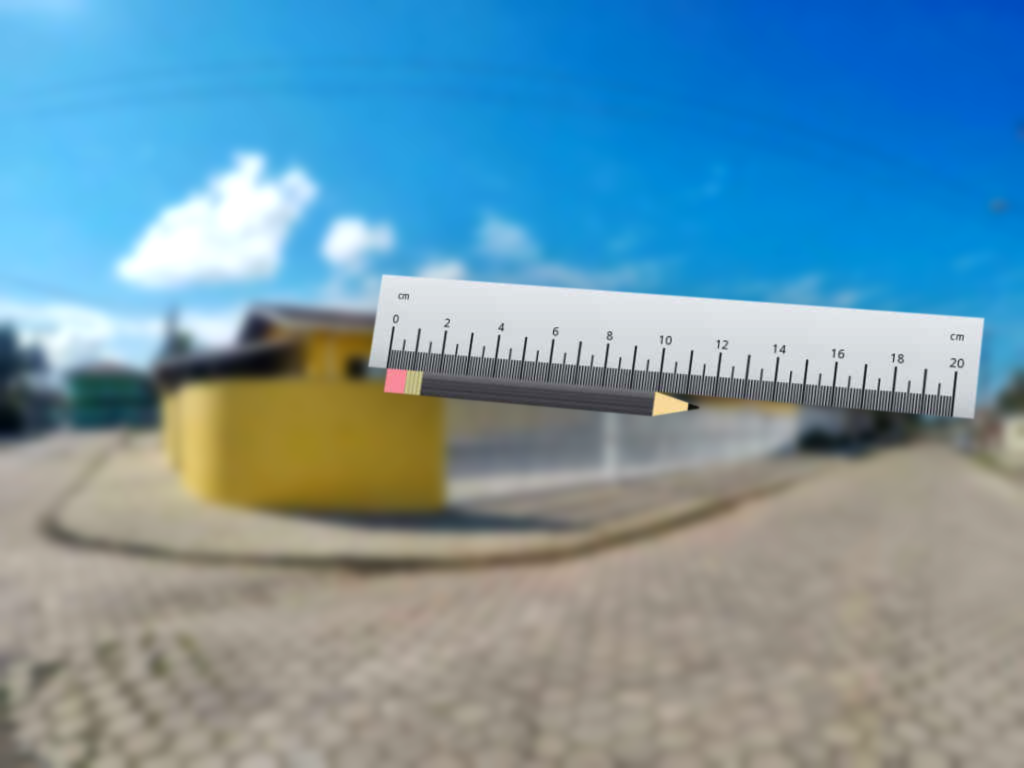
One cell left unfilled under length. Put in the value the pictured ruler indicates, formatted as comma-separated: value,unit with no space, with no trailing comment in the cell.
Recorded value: 11.5,cm
